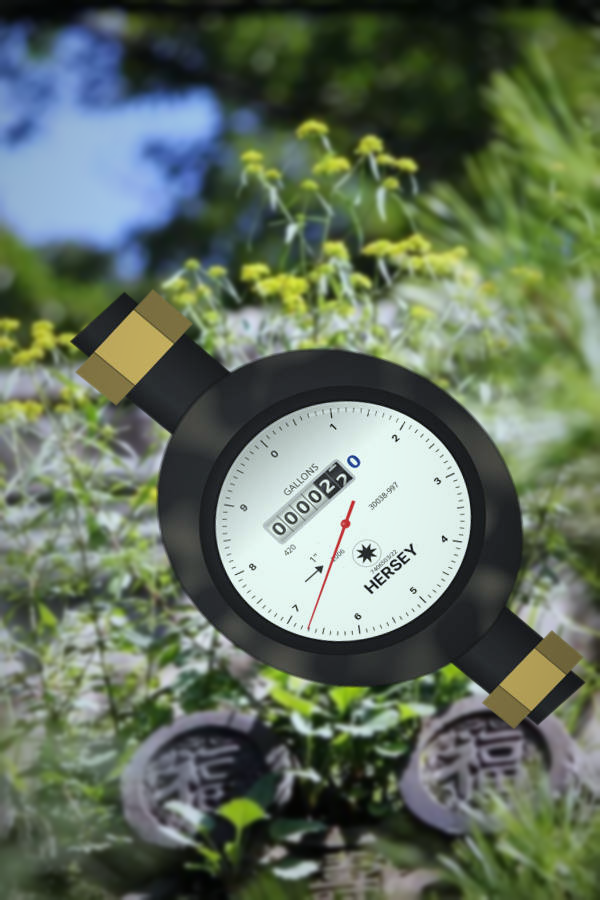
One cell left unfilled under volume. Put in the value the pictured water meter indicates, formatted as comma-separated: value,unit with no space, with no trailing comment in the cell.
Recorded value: 216.7,gal
